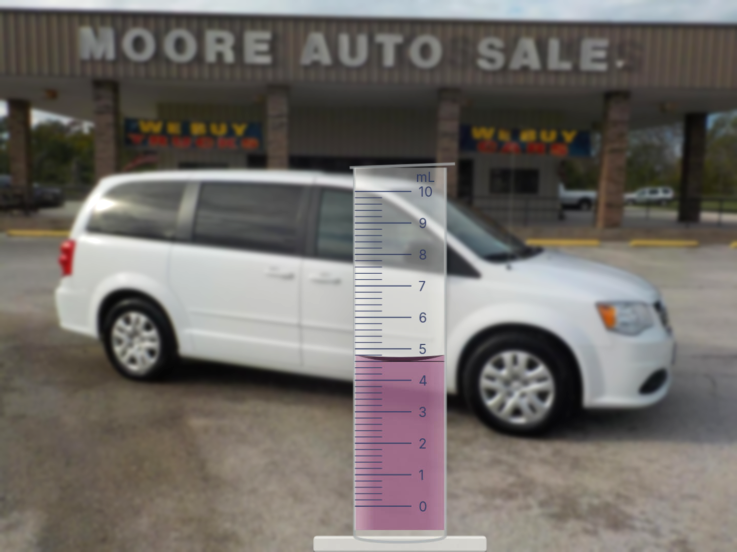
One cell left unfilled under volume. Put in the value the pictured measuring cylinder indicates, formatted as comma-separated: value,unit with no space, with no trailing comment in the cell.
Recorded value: 4.6,mL
